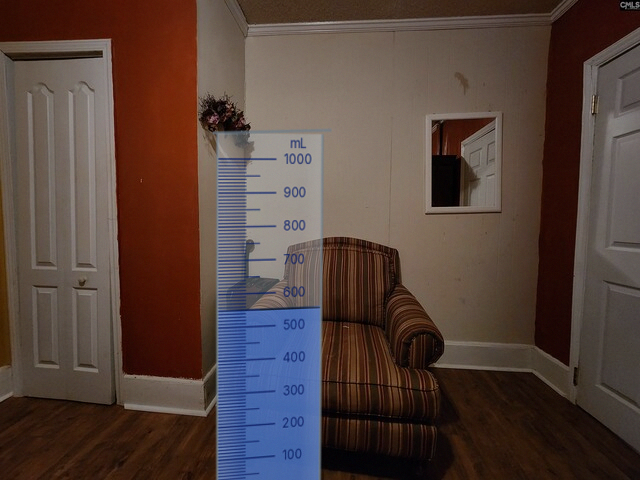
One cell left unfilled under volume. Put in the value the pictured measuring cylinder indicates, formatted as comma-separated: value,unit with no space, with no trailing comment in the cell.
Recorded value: 550,mL
